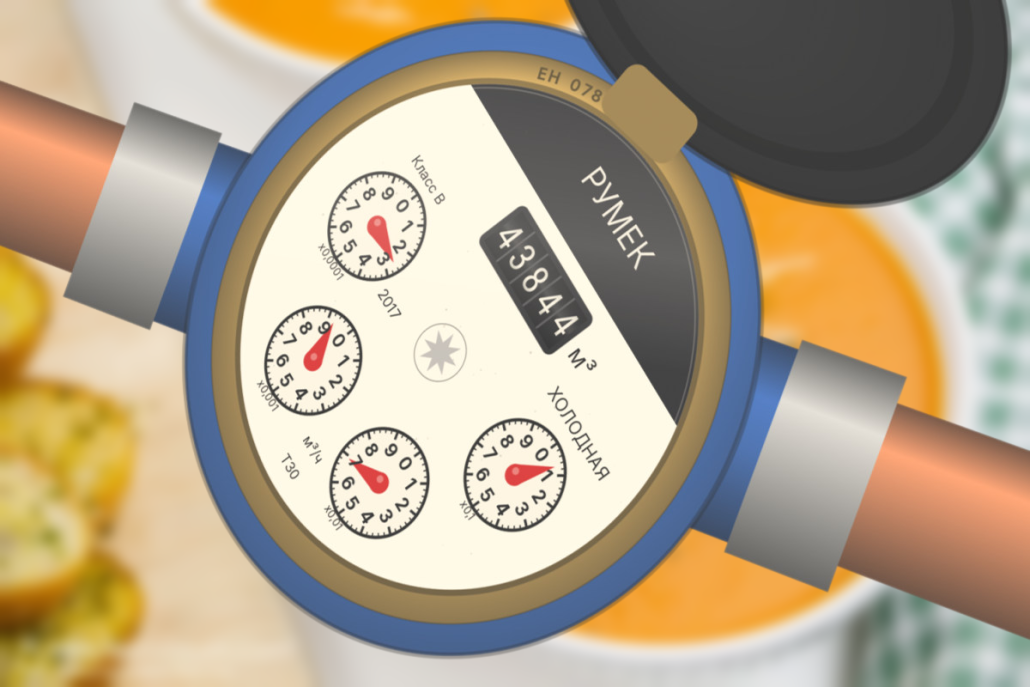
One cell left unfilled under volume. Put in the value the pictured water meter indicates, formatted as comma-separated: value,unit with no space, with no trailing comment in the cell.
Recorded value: 43844.0692,m³
